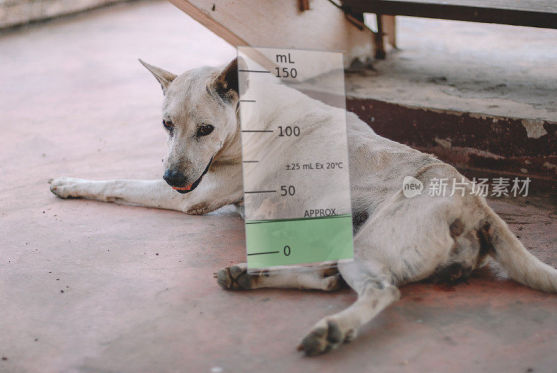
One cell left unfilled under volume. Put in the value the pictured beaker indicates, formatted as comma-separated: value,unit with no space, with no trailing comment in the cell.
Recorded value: 25,mL
